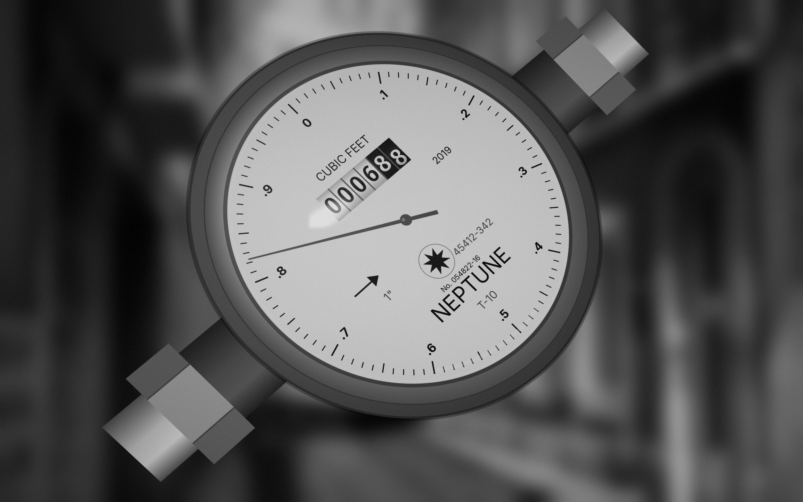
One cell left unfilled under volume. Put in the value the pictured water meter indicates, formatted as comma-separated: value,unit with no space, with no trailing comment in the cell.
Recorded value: 687.82,ft³
